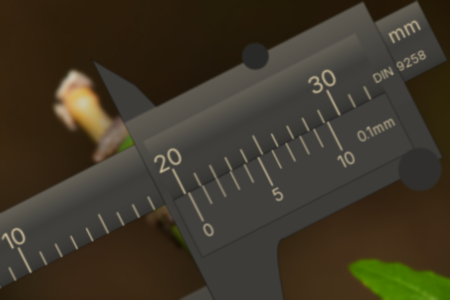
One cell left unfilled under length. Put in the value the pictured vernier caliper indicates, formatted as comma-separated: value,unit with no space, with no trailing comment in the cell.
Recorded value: 20.2,mm
